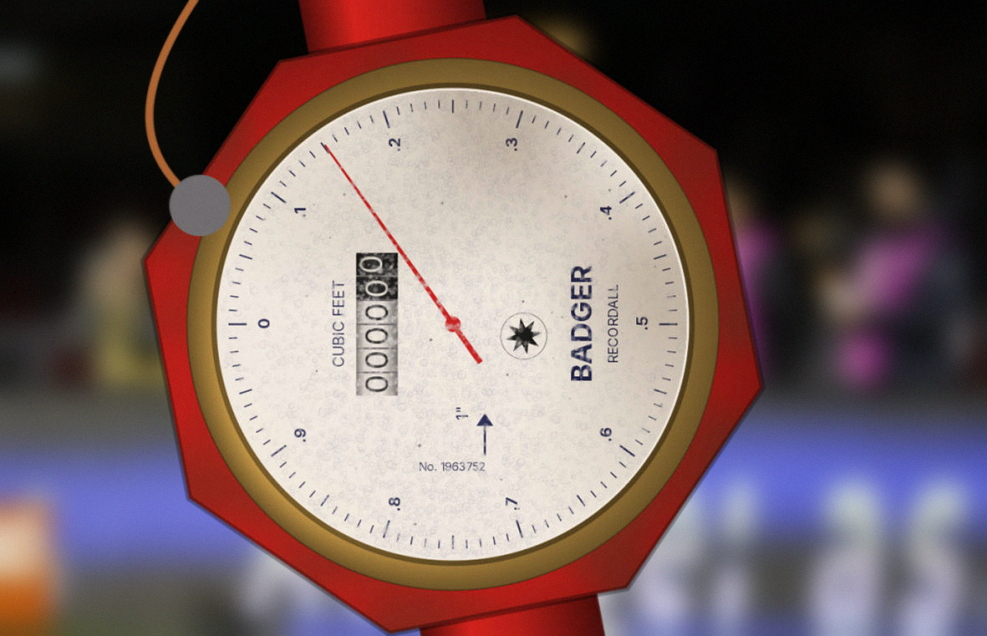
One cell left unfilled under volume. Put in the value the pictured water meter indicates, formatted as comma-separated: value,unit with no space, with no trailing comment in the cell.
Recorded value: 0.15,ft³
